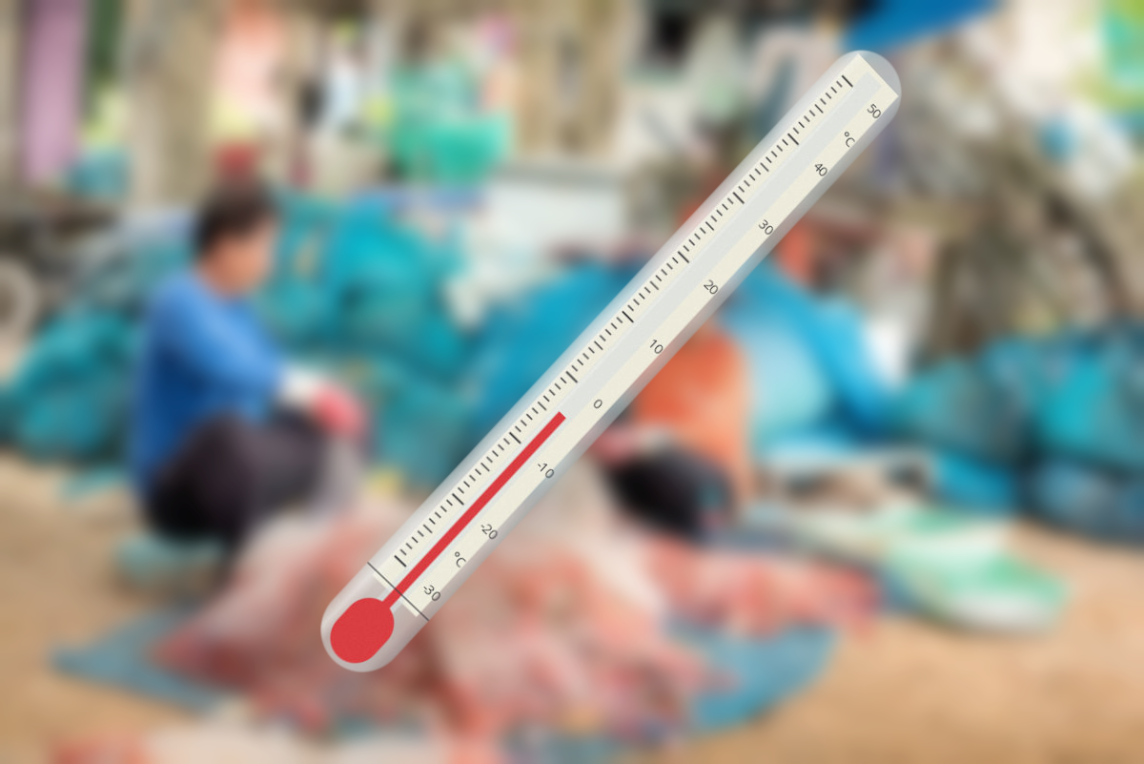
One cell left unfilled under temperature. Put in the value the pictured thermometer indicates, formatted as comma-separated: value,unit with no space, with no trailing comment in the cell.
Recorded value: -4,°C
